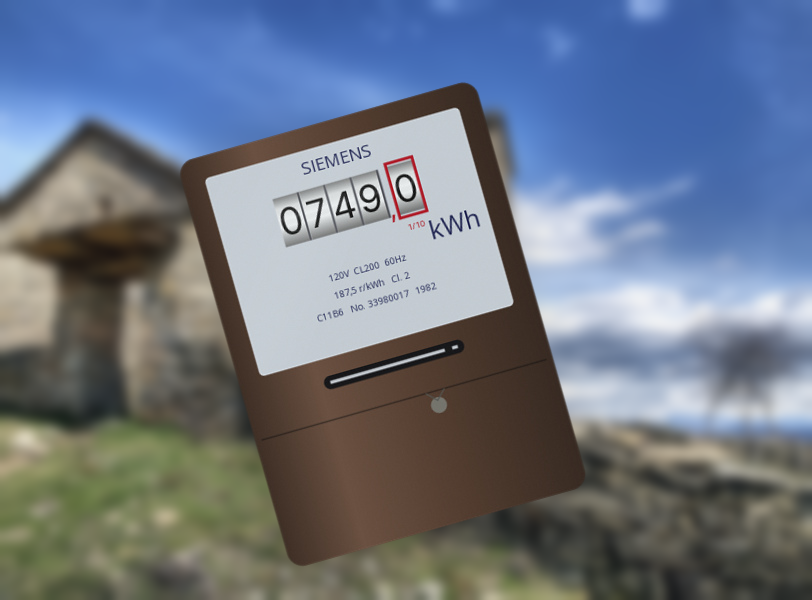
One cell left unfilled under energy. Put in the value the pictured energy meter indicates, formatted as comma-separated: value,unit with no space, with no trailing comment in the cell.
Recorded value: 749.0,kWh
